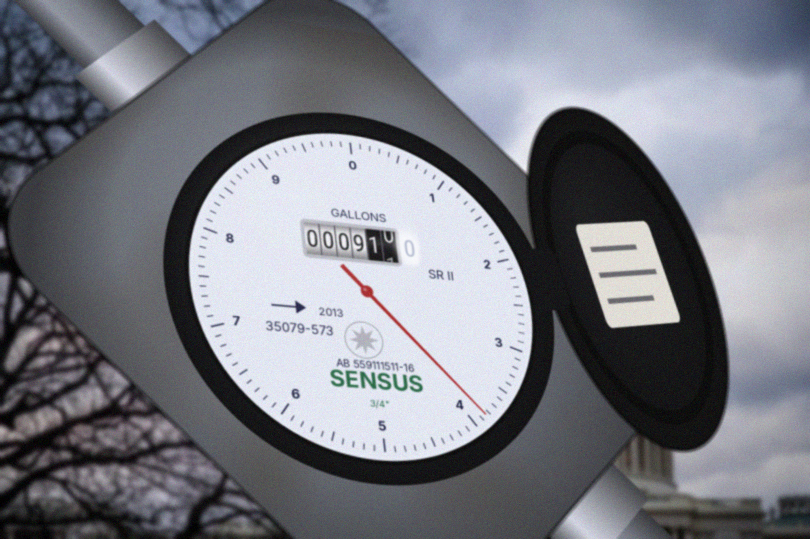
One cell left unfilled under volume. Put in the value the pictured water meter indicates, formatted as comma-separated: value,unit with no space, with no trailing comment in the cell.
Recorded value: 9103.8,gal
